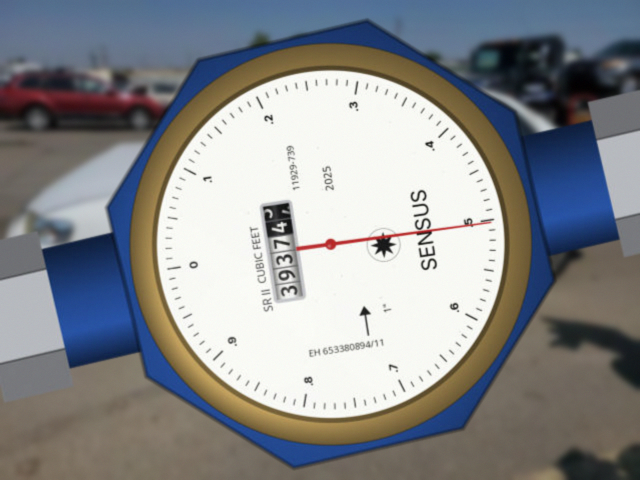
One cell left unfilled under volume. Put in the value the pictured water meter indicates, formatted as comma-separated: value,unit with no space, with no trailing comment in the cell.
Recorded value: 393743.50,ft³
